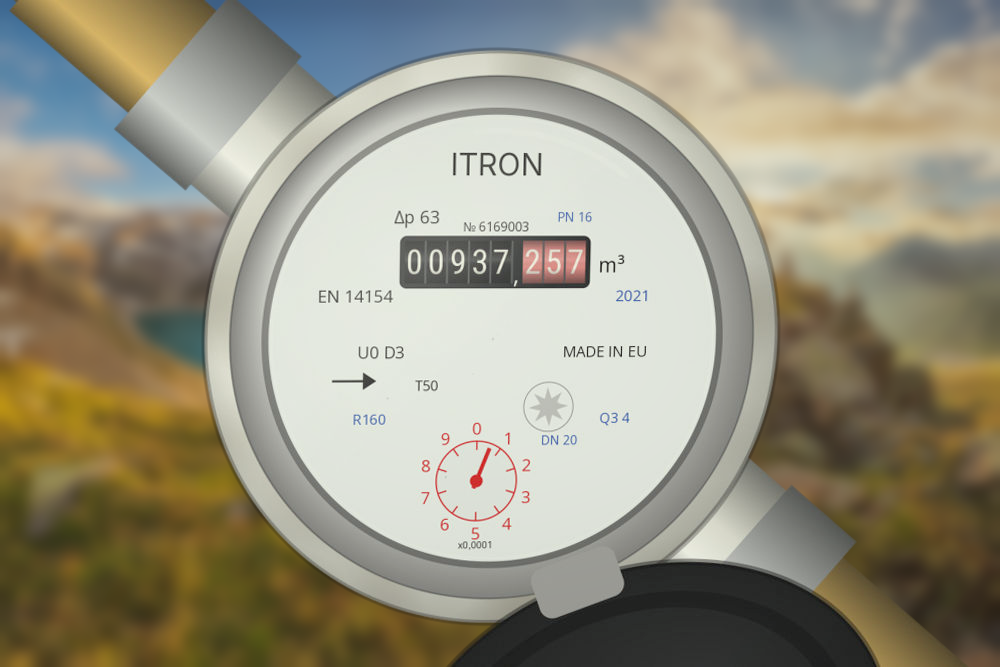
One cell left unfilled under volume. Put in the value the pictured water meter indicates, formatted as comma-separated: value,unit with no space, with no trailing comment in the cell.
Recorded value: 937.2570,m³
